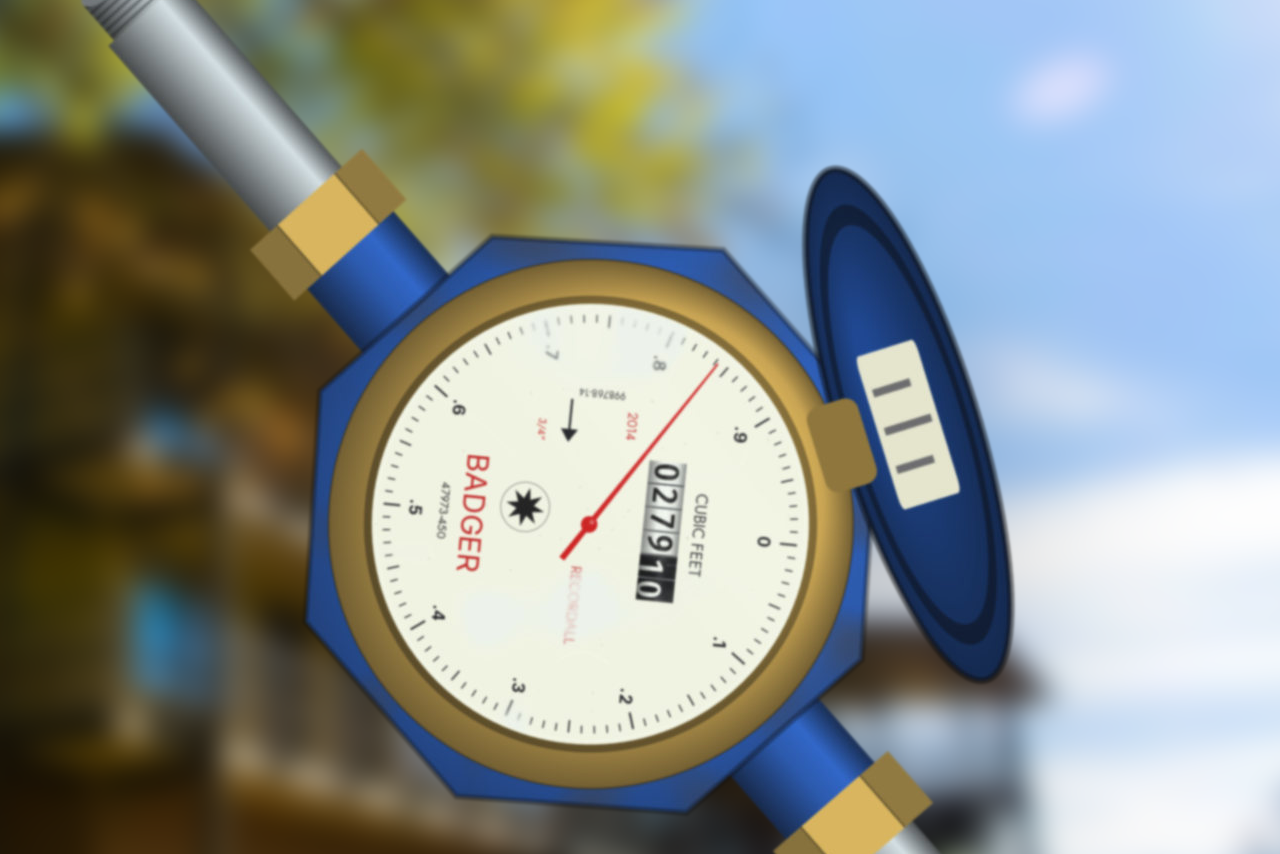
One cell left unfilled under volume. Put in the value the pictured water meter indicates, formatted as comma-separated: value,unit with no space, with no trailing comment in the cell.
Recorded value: 27909.84,ft³
